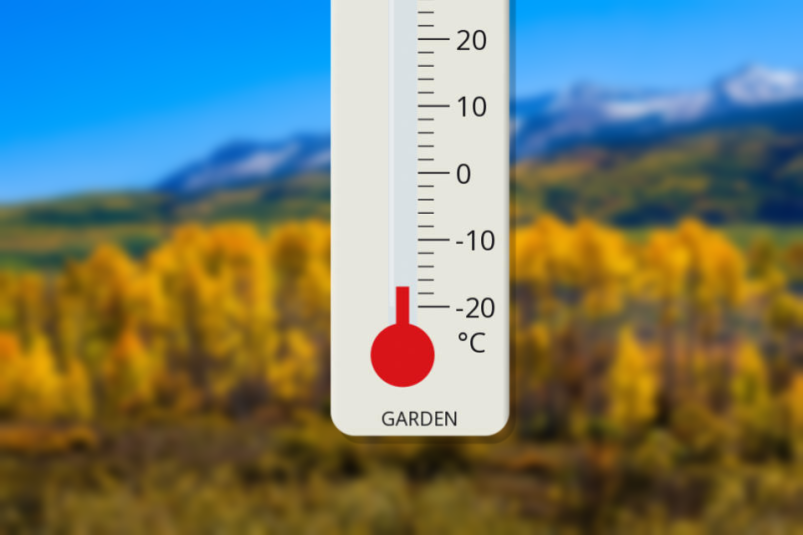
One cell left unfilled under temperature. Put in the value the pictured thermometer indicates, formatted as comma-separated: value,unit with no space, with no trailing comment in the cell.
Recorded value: -17,°C
